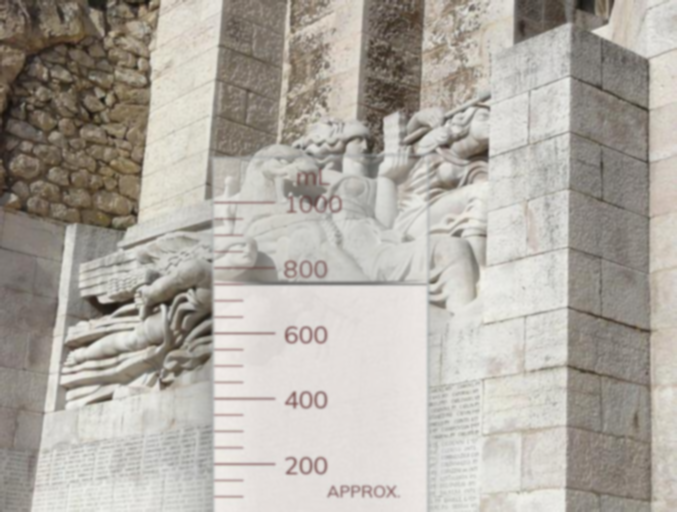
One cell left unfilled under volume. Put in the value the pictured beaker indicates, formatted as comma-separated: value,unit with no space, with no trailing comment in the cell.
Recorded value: 750,mL
